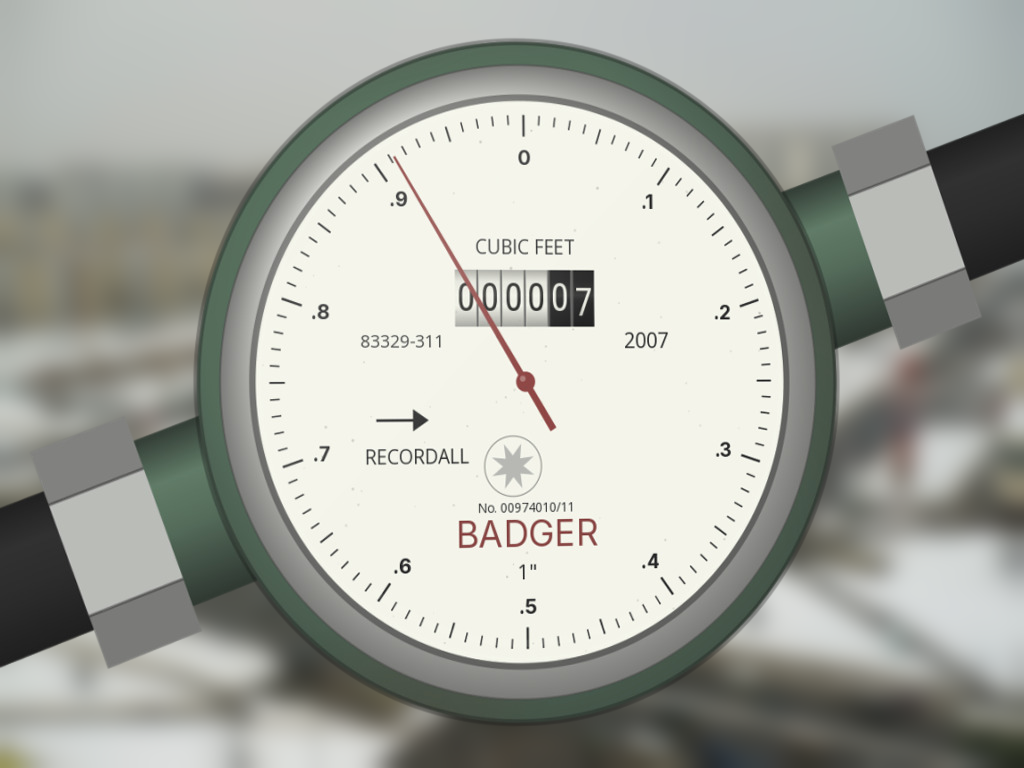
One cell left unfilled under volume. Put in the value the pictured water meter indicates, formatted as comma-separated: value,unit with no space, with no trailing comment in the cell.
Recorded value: 6.91,ft³
